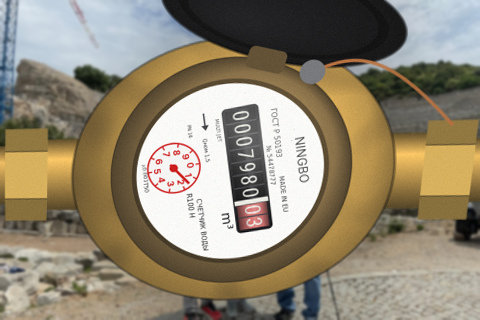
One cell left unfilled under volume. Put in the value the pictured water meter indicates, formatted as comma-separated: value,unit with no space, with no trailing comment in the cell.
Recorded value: 7980.031,m³
